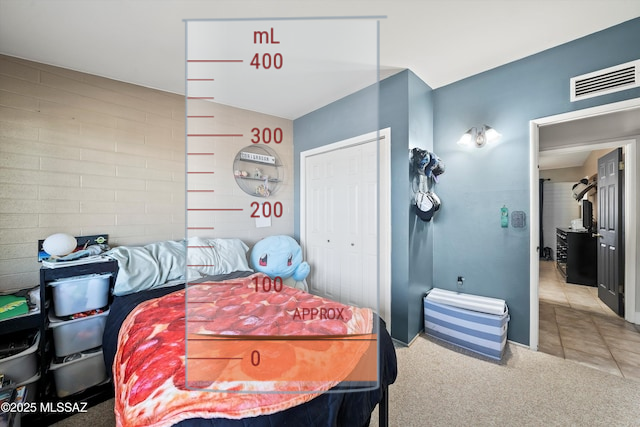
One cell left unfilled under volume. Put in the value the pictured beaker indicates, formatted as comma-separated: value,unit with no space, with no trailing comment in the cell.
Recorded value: 25,mL
